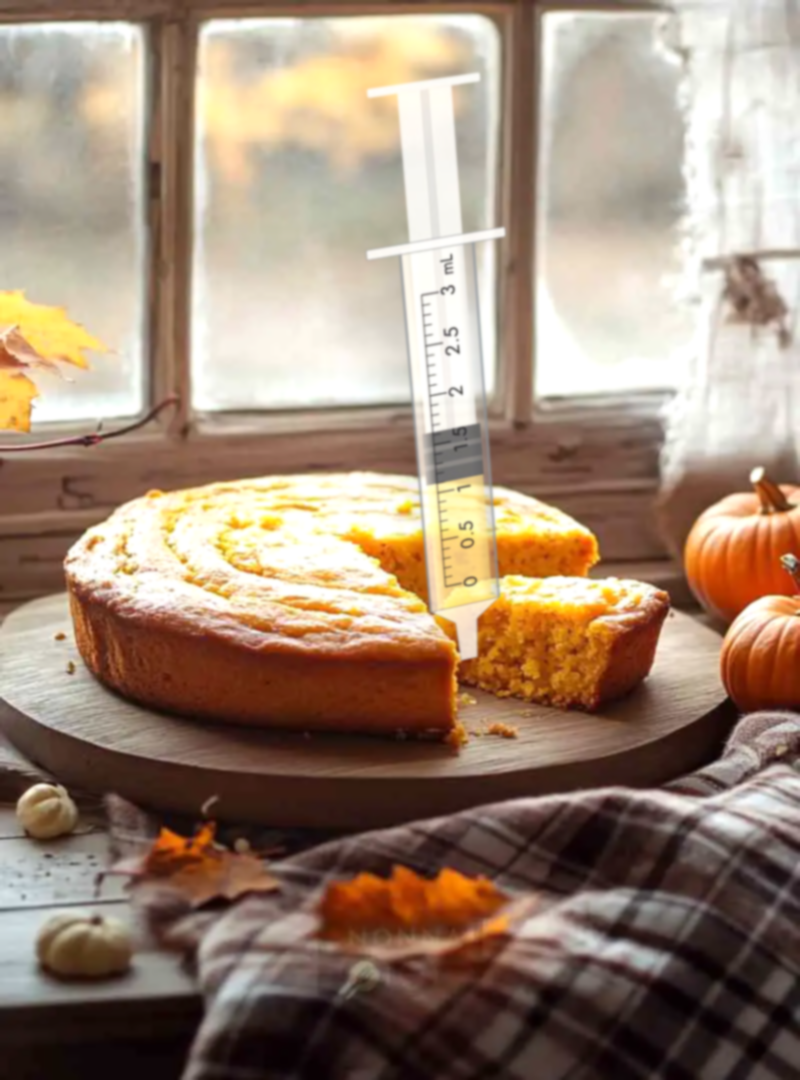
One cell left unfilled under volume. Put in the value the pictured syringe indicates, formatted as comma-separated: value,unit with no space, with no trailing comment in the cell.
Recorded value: 1.1,mL
